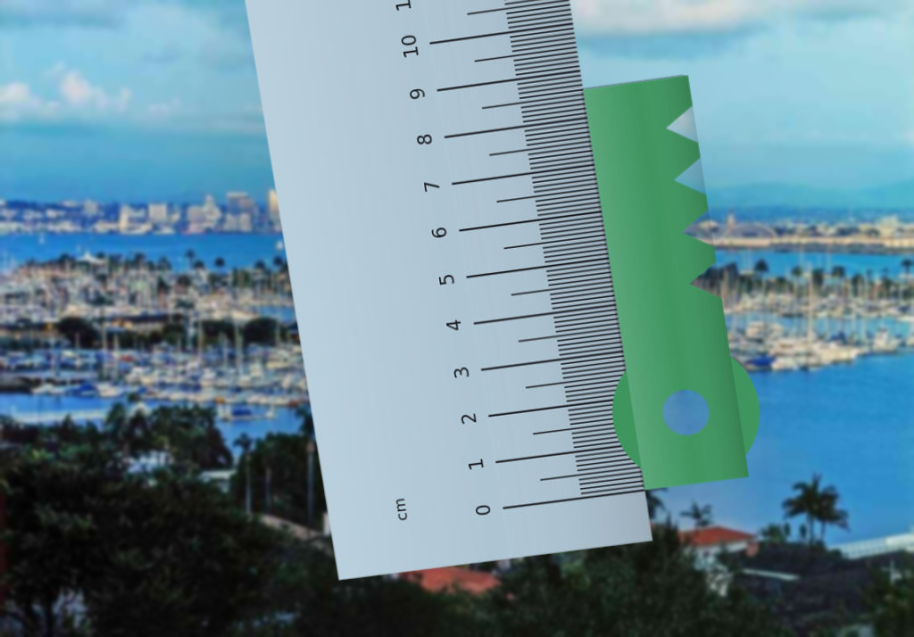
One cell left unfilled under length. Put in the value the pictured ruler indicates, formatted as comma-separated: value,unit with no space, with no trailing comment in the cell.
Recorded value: 8.6,cm
